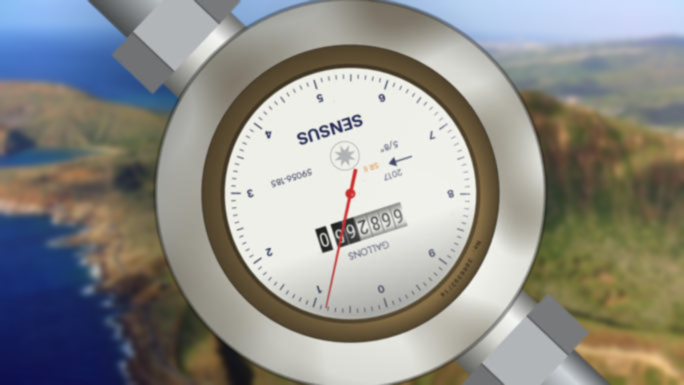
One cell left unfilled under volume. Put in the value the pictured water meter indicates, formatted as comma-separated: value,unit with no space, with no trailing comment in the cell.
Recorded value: 6682650.8,gal
